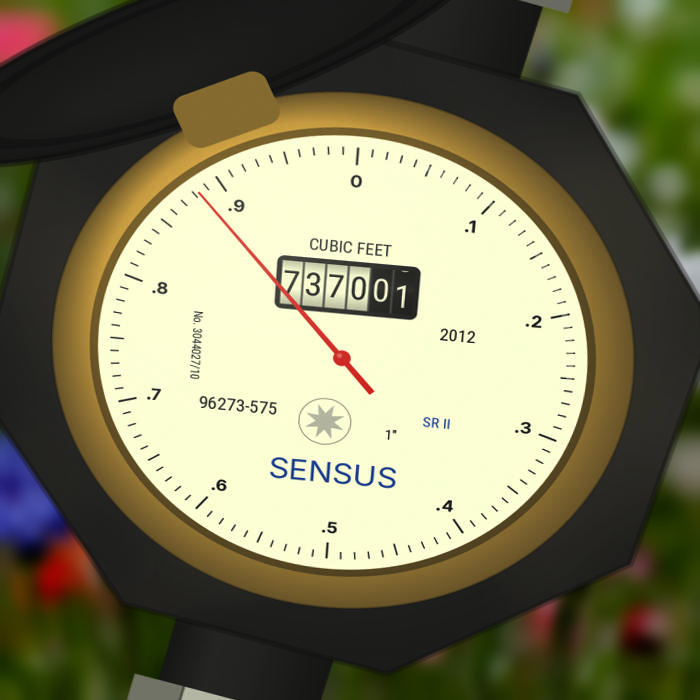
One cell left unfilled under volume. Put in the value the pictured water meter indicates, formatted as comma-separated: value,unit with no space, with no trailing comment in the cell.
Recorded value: 737000.88,ft³
